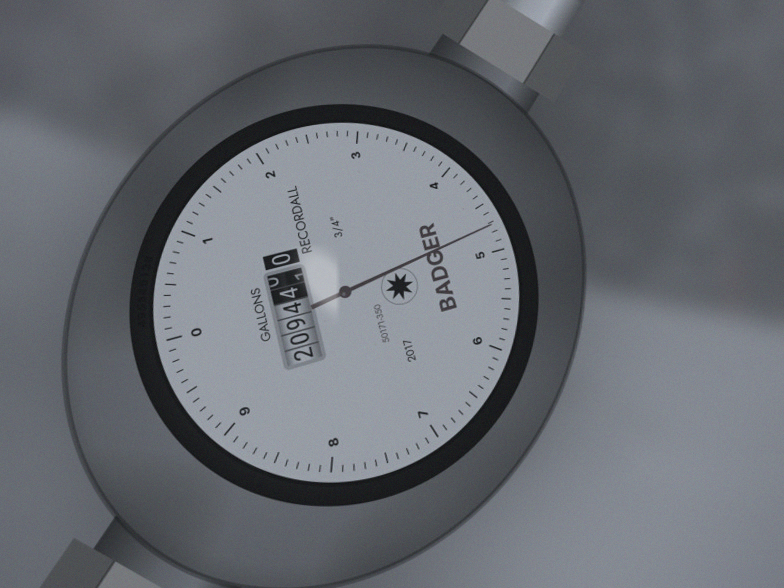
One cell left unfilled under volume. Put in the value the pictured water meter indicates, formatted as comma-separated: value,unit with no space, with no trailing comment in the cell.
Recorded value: 2094404.7,gal
